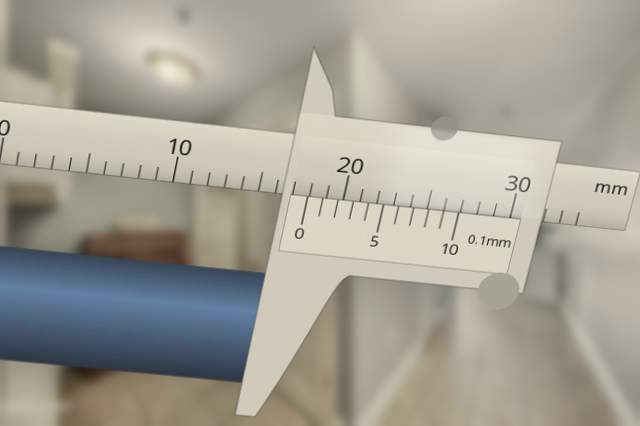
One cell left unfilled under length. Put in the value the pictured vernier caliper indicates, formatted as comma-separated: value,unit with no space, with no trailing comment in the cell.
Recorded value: 17.9,mm
